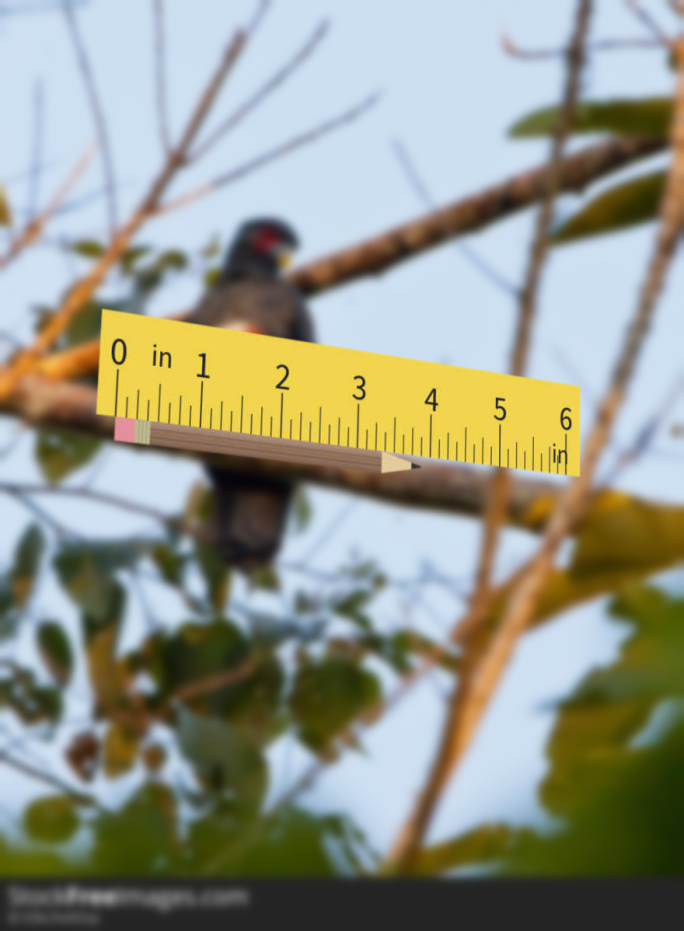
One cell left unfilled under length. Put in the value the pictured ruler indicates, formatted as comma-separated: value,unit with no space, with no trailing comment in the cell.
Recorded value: 3.875,in
